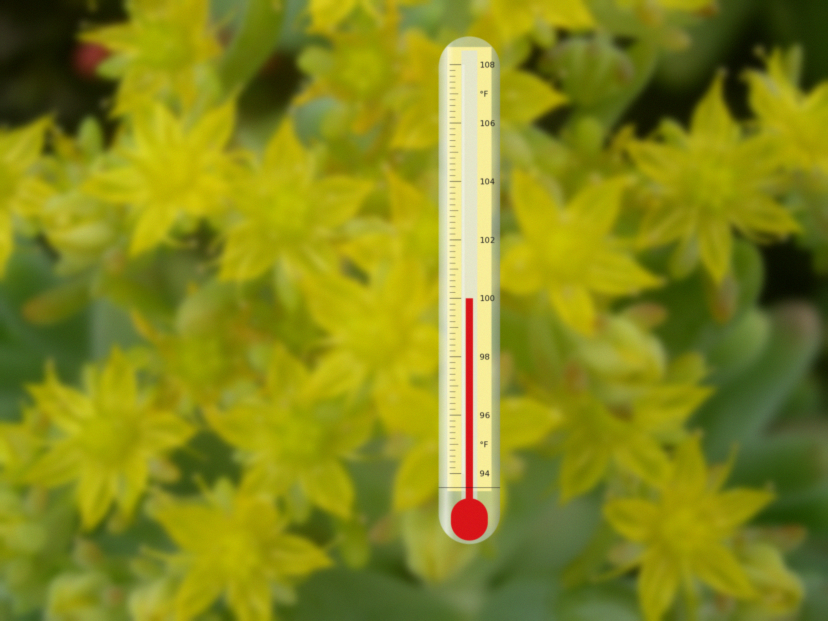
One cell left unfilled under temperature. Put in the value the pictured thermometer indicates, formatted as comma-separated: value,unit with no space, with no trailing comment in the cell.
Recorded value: 100,°F
